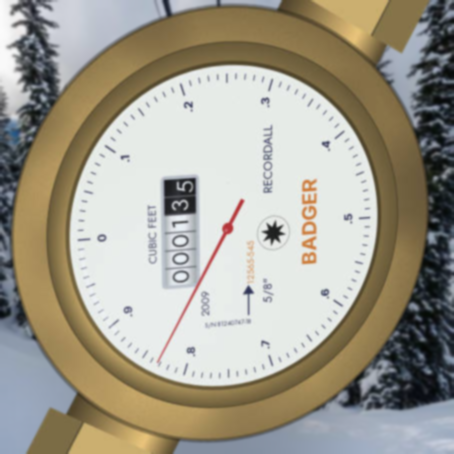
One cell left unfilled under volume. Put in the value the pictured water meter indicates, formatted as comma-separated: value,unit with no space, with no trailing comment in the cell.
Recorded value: 134.83,ft³
